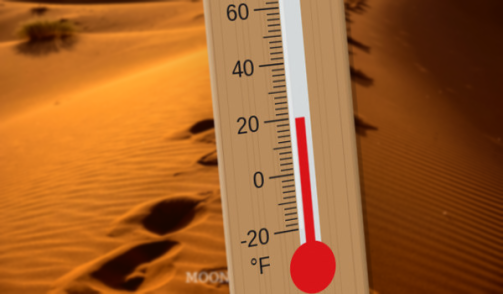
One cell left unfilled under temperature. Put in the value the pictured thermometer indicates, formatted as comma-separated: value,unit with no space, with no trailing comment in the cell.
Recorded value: 20,°F
